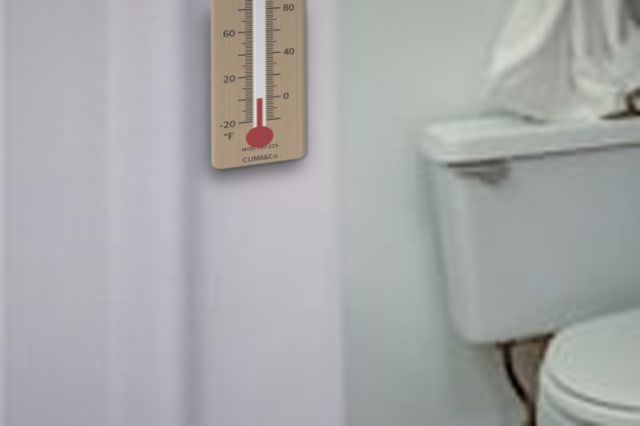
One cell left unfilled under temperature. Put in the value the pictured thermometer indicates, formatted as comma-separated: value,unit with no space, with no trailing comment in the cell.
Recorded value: 0,°F
